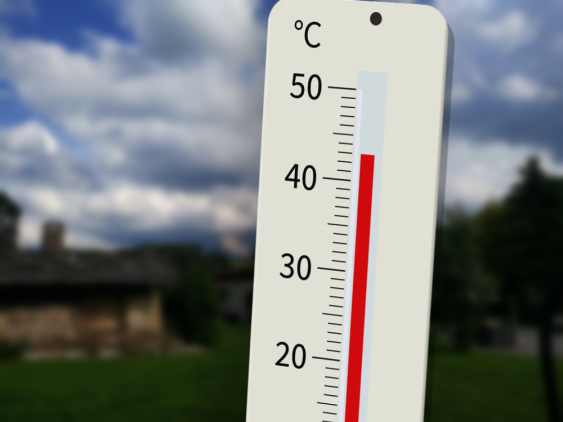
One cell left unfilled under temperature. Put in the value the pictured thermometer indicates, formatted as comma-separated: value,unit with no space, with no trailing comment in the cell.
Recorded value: 43,°C
